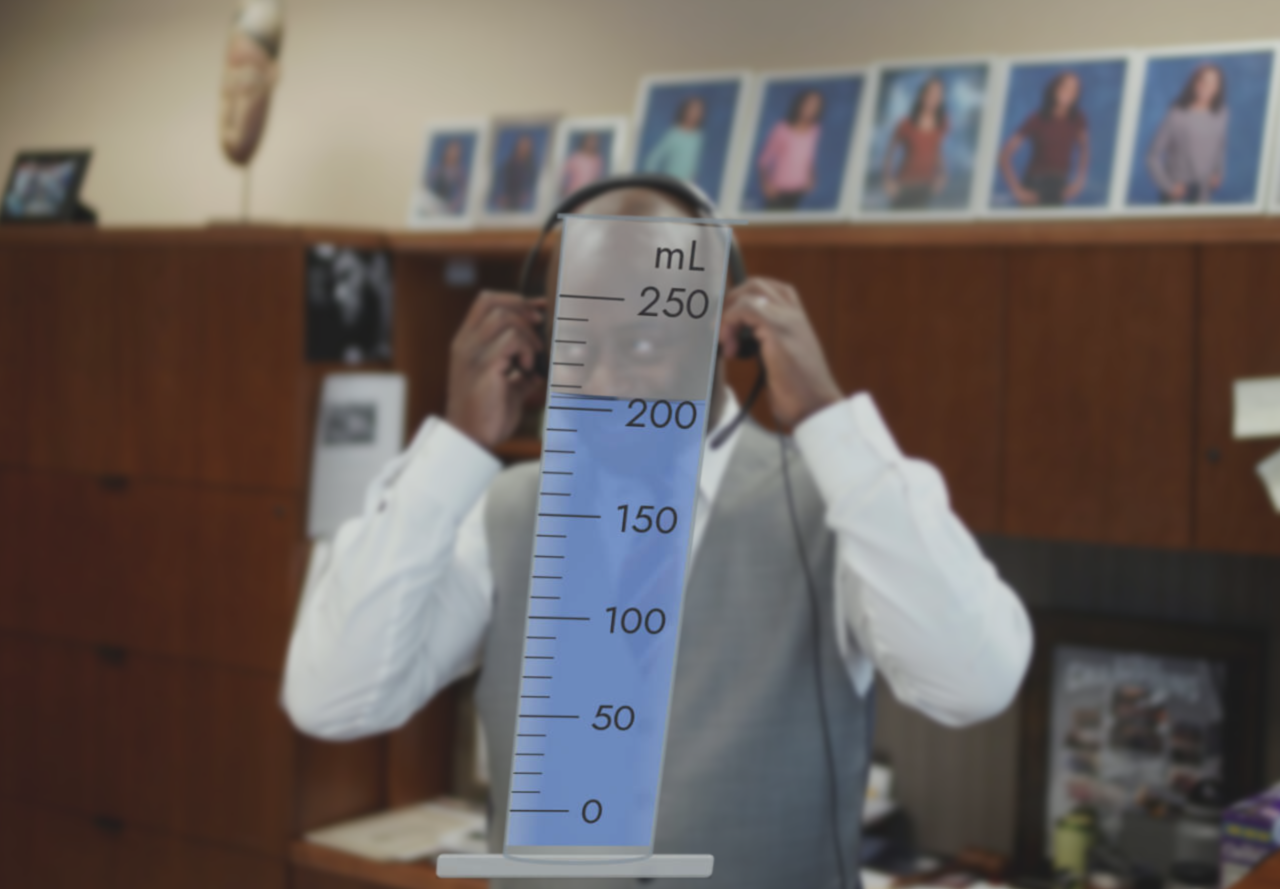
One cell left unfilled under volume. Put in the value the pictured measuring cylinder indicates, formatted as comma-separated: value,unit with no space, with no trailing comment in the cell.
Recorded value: 205,mL
